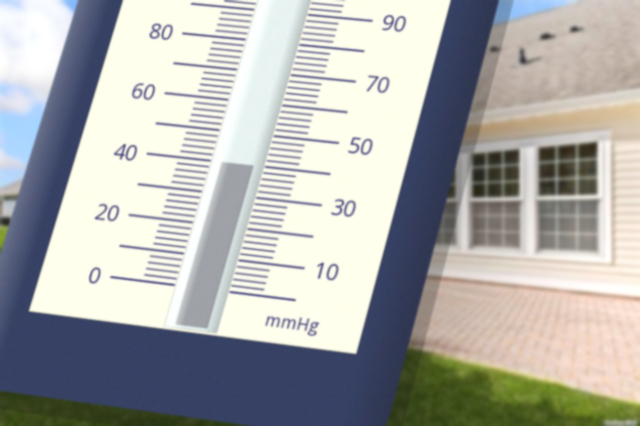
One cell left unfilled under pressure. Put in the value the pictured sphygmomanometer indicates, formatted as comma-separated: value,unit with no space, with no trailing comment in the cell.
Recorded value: 40,mmHg
